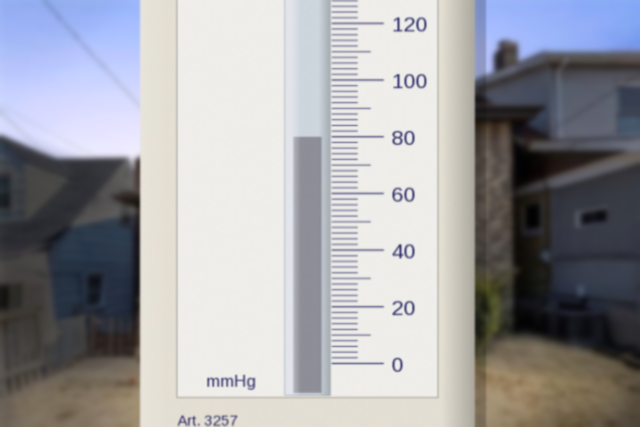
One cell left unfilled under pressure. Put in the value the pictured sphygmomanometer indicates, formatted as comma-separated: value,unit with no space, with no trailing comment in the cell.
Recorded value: 80,mmHg
